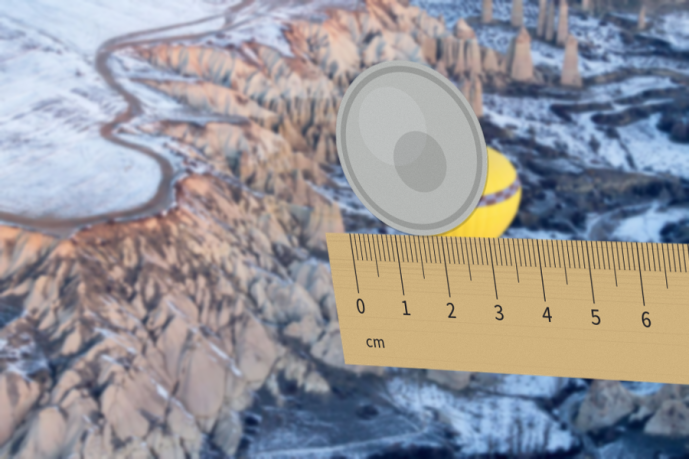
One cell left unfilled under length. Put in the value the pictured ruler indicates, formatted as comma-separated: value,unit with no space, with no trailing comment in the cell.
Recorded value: 3.2,cm
